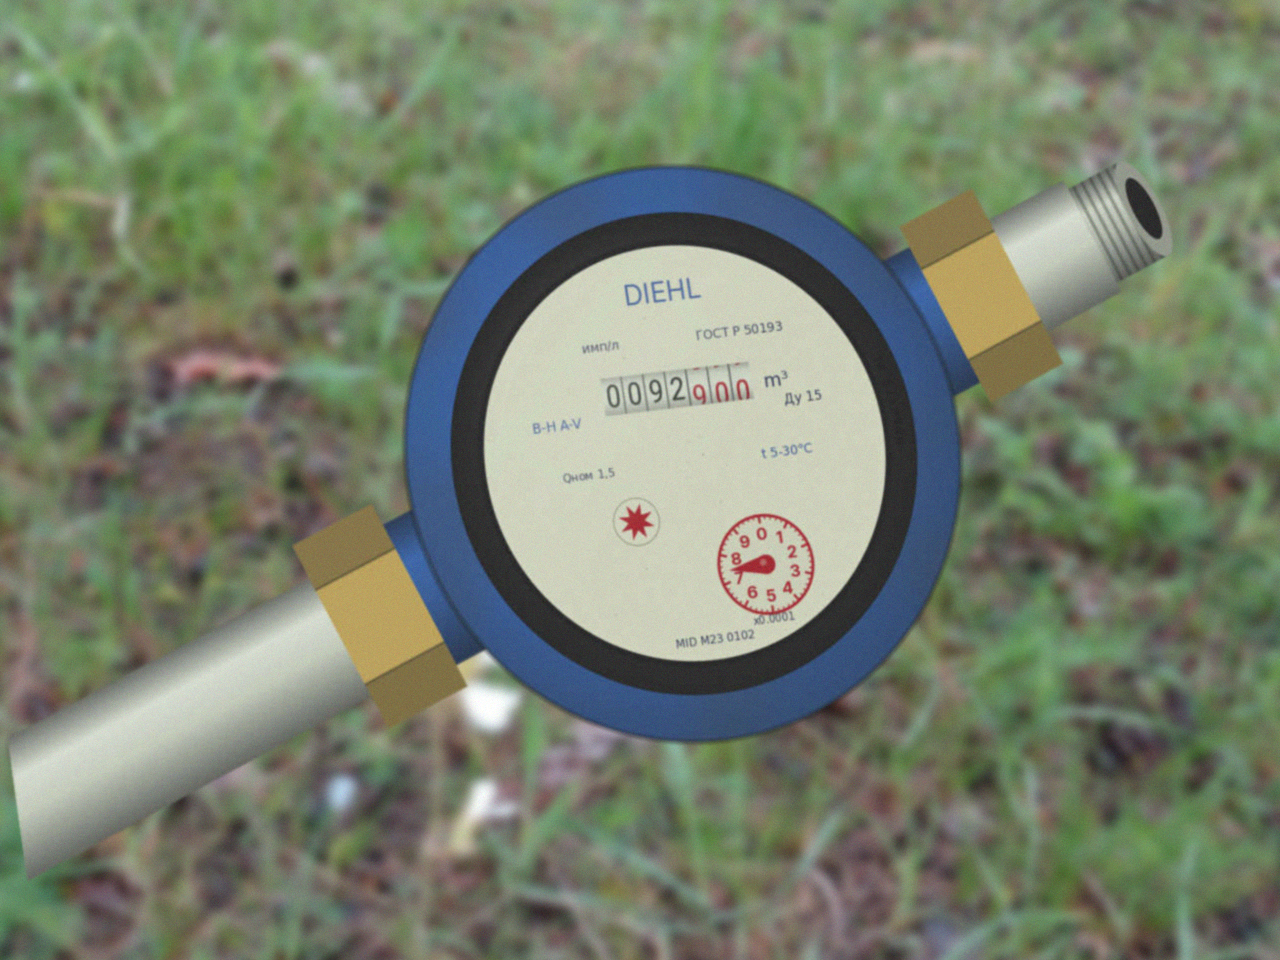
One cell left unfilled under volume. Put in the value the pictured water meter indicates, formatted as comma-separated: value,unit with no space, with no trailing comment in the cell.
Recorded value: 92.8997,m³
